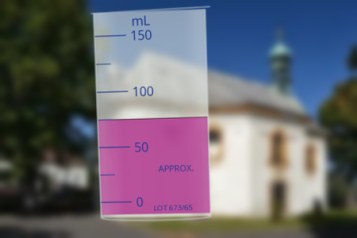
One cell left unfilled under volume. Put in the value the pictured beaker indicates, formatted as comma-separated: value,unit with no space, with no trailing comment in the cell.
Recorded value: 75,mL
